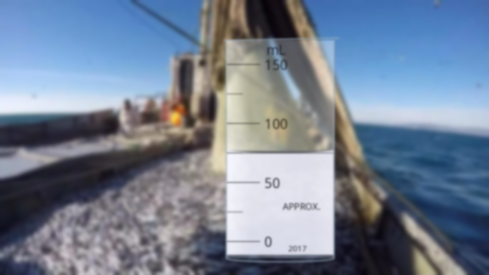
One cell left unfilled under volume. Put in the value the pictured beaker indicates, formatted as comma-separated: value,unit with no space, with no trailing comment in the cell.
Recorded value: 75,mL
